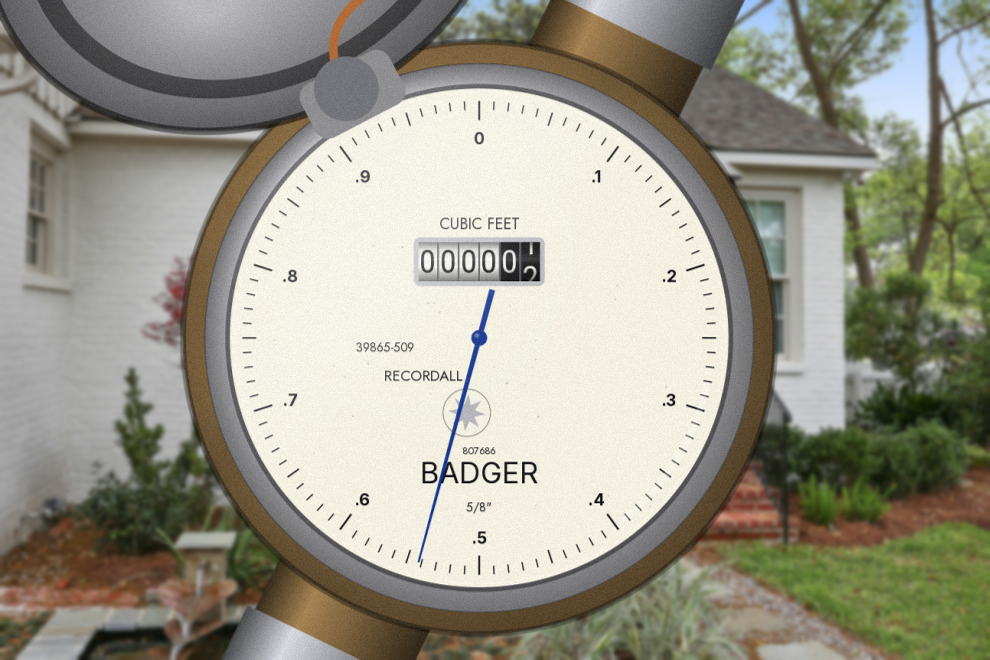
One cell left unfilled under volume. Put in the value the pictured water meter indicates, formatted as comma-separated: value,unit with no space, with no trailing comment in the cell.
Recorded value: 1.54,ft³
